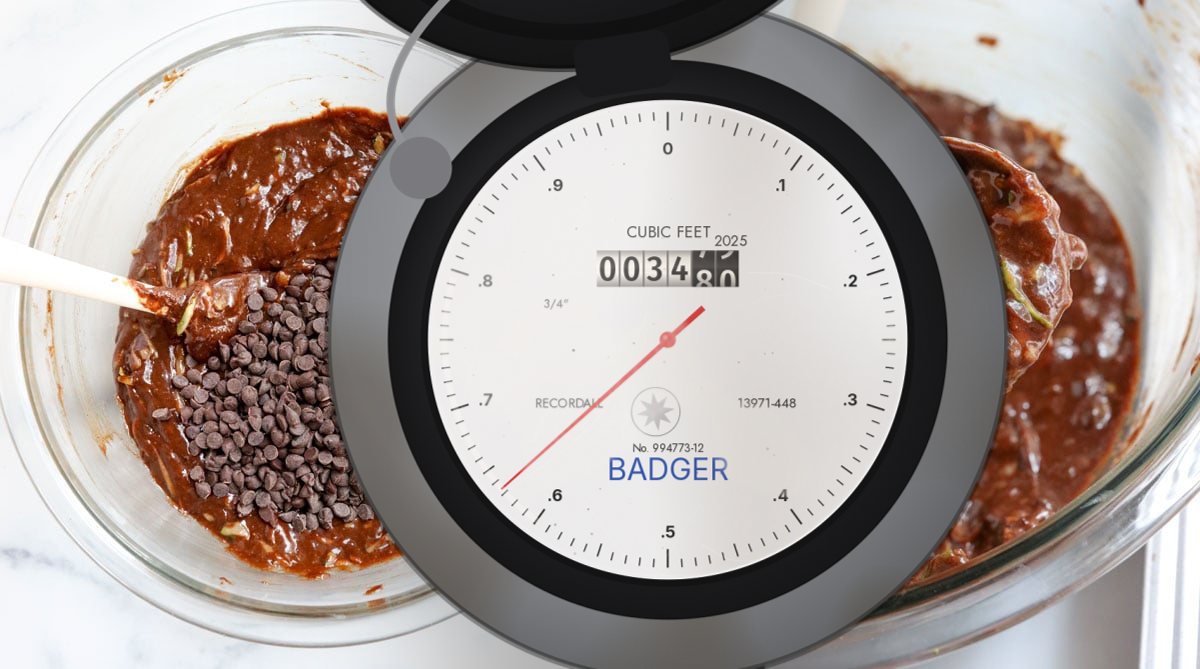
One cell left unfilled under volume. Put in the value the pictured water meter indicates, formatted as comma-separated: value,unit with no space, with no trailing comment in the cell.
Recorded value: 3479.63,ft³
